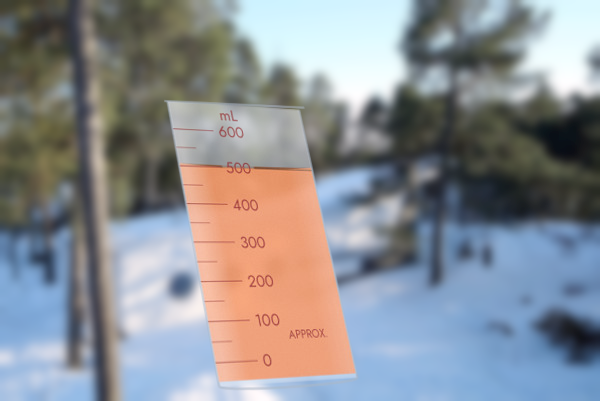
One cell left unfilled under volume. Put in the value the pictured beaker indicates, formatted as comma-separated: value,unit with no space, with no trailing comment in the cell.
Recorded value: 500,mL
